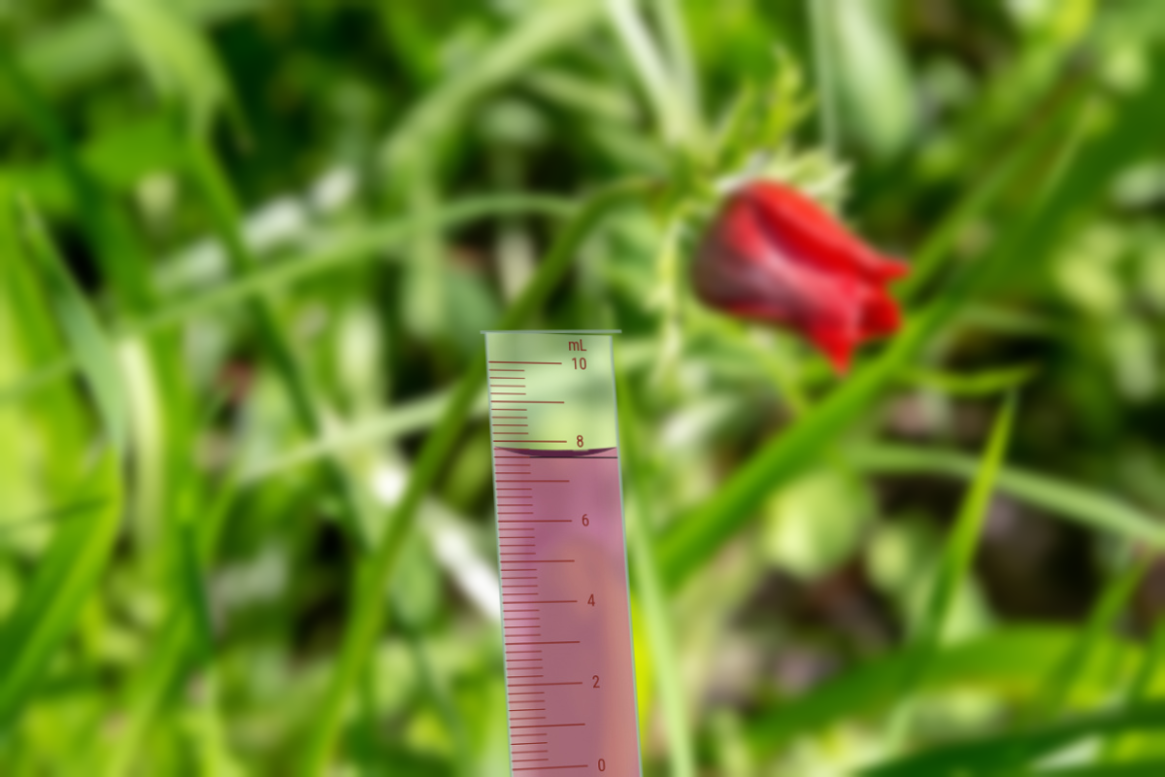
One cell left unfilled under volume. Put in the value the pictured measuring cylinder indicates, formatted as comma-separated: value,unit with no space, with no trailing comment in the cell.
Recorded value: 7.6,mL
